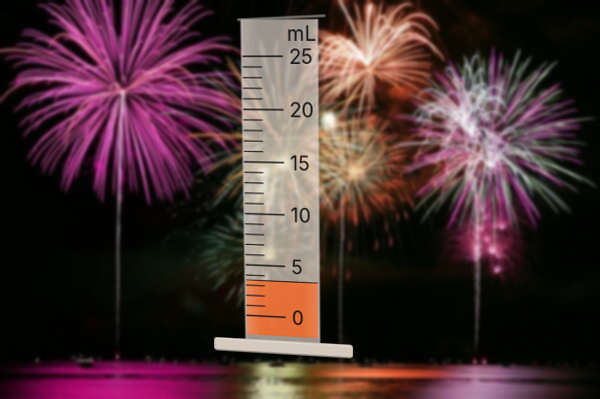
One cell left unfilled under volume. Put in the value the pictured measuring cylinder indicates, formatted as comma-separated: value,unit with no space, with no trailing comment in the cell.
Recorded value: 3.5,mL
